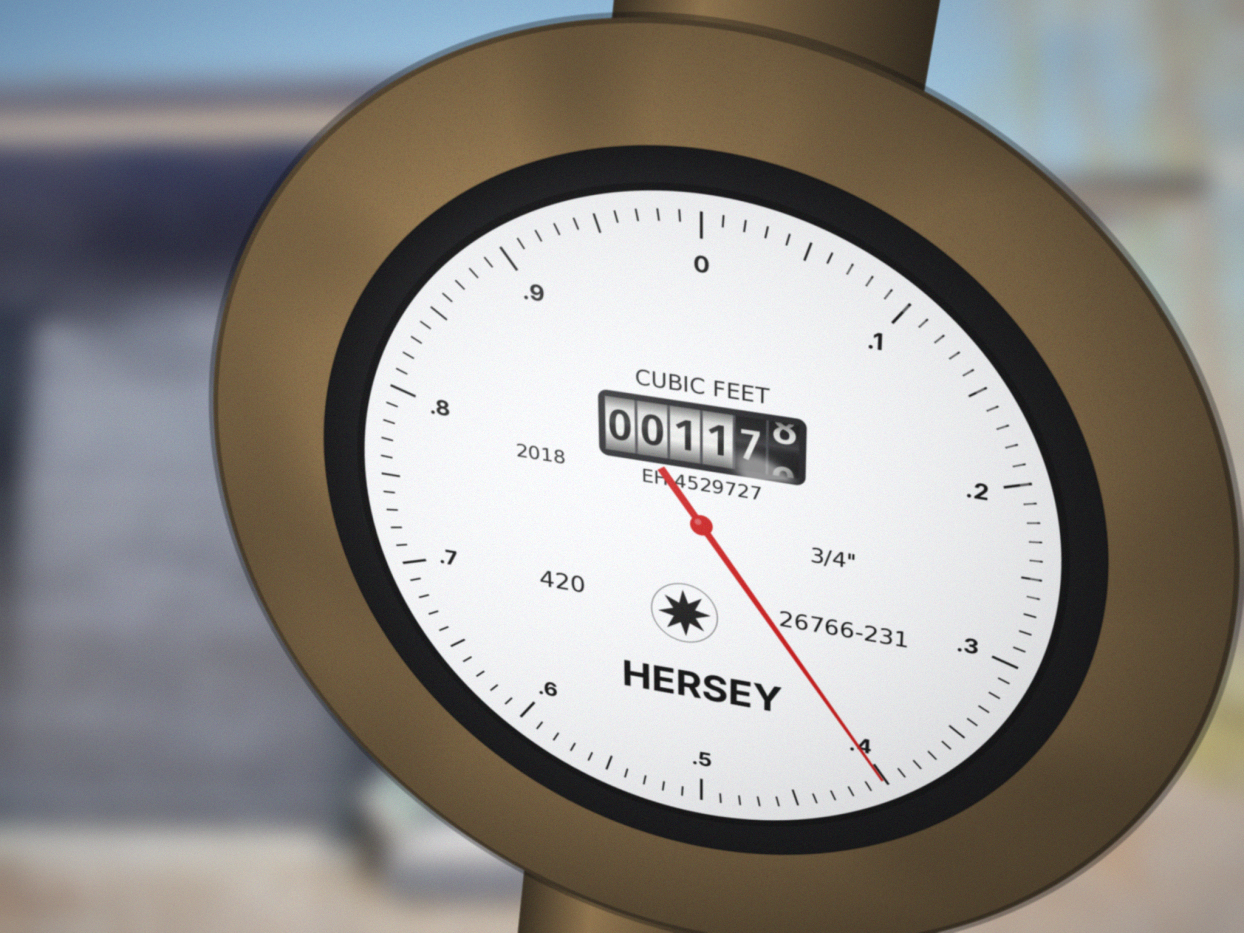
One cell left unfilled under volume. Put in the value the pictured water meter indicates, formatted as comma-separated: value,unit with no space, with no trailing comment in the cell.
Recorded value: 1178.40,ft³
